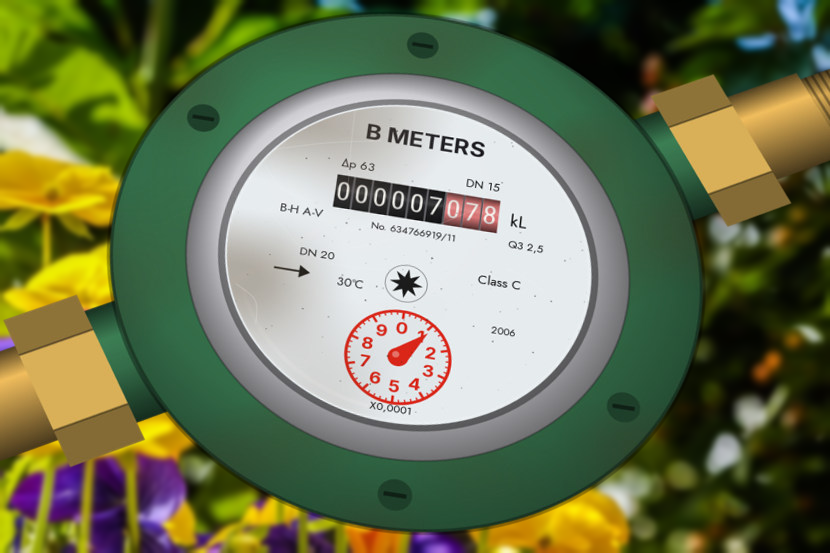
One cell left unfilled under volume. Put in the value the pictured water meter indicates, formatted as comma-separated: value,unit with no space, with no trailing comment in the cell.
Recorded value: 7.0781,kL
